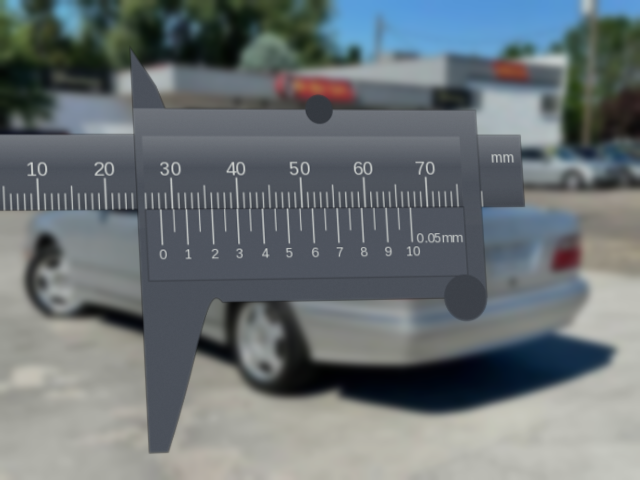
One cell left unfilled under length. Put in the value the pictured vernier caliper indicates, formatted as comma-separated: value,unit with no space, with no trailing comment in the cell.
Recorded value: 28.2,mm
